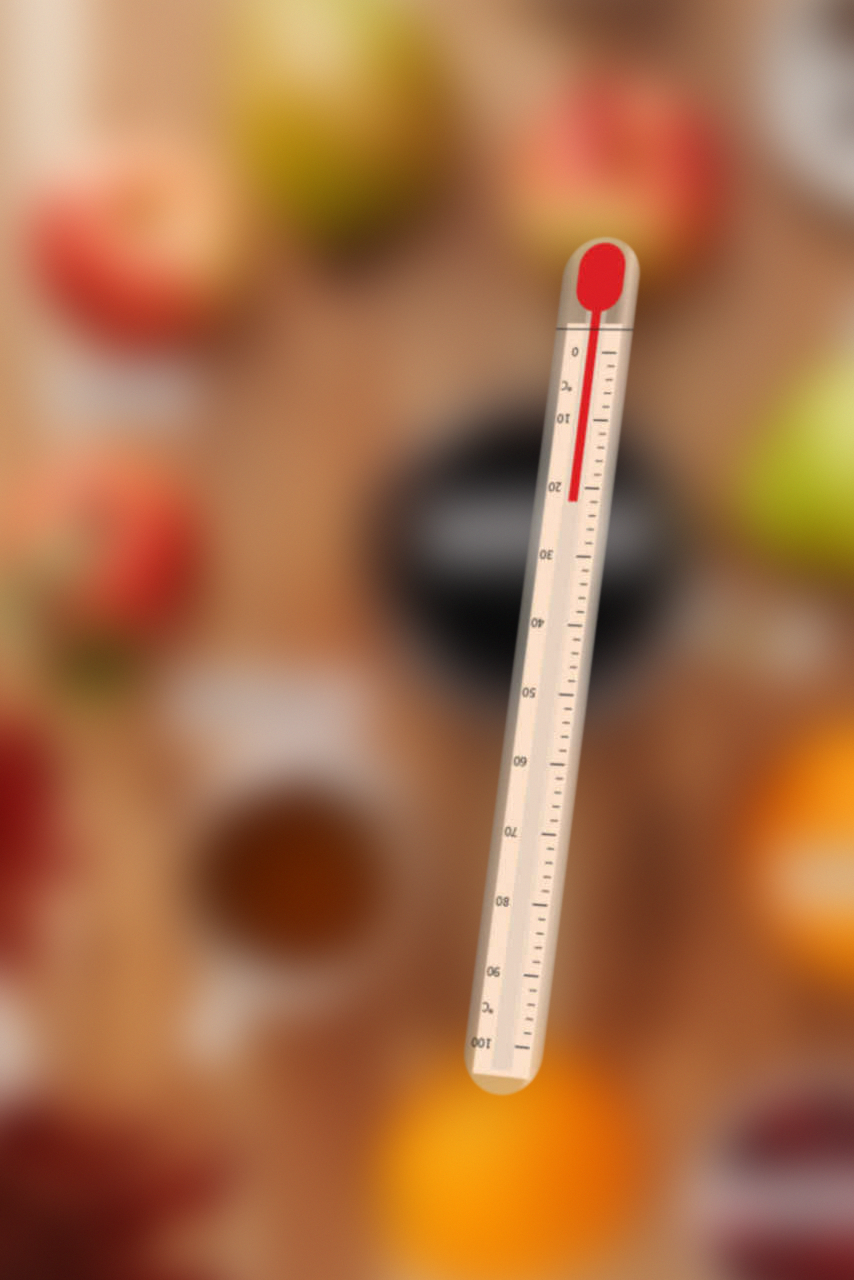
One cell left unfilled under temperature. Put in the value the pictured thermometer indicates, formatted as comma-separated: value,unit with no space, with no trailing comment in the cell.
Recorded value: 22,°C
